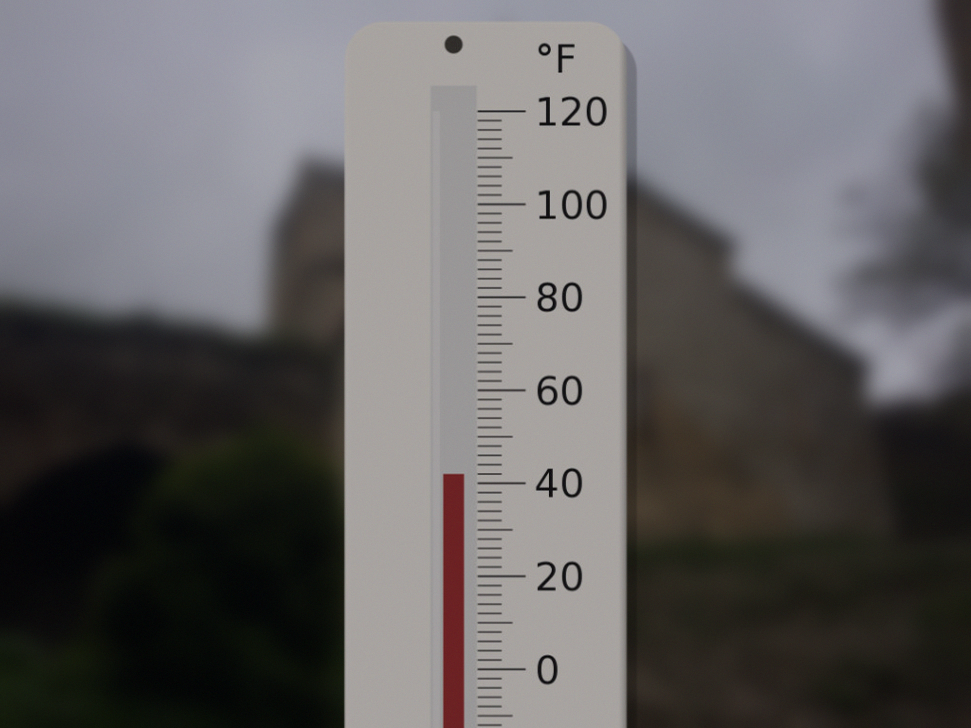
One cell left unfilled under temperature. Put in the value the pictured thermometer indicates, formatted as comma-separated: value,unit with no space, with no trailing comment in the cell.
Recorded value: 42,°F
